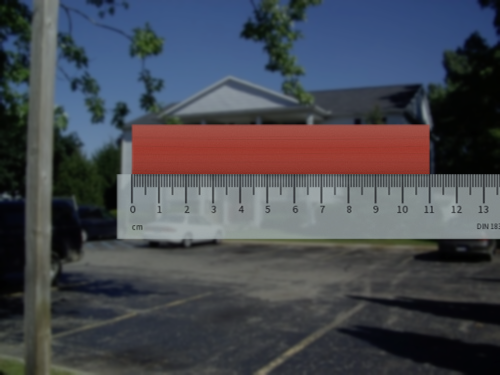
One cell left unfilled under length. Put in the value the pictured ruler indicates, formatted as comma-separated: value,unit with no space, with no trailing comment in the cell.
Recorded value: 11,cm
